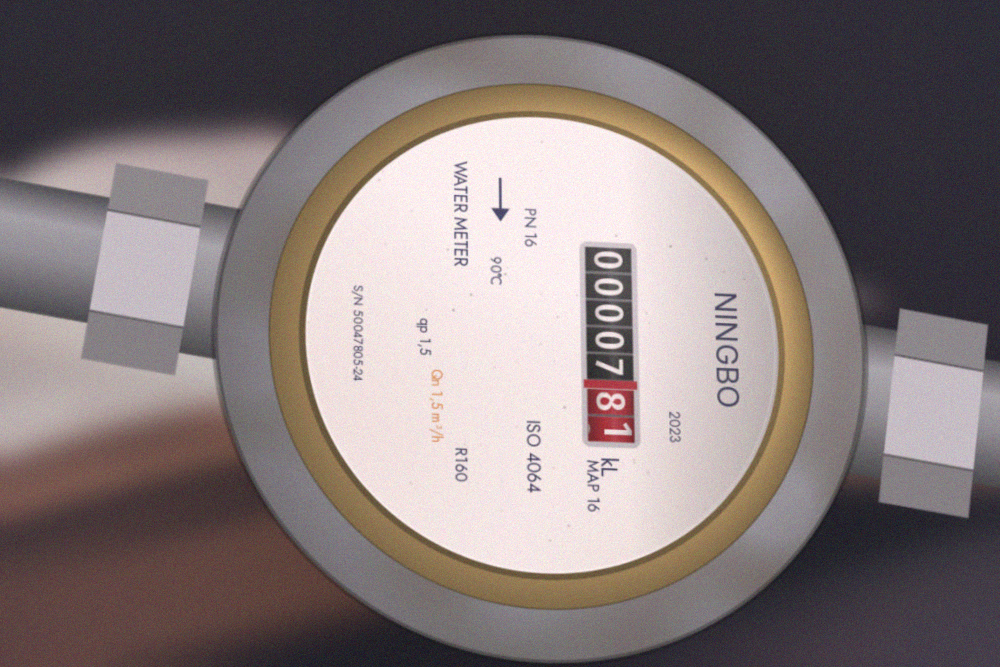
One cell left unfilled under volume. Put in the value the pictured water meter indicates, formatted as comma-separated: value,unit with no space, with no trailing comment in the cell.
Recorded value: 7.81,kL
